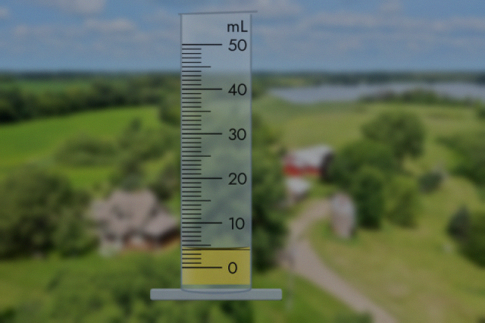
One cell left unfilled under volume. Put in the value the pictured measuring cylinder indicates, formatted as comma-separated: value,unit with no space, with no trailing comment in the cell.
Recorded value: 4,mL
